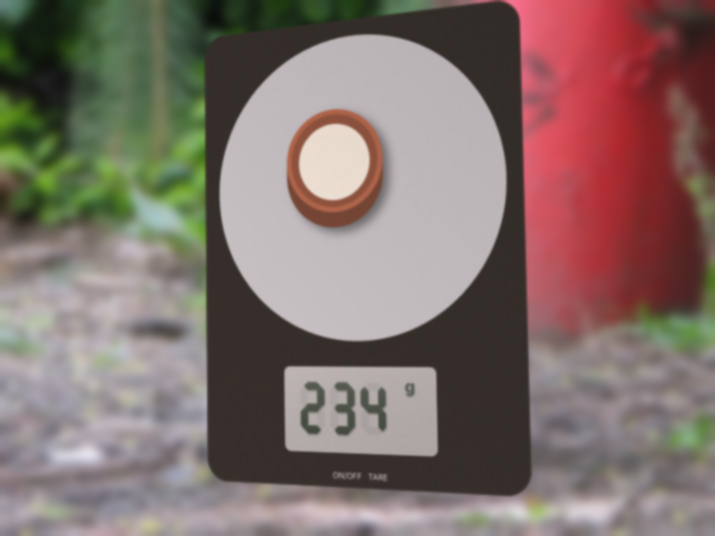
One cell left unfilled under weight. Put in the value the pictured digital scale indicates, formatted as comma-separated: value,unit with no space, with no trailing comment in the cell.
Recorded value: 234,g
